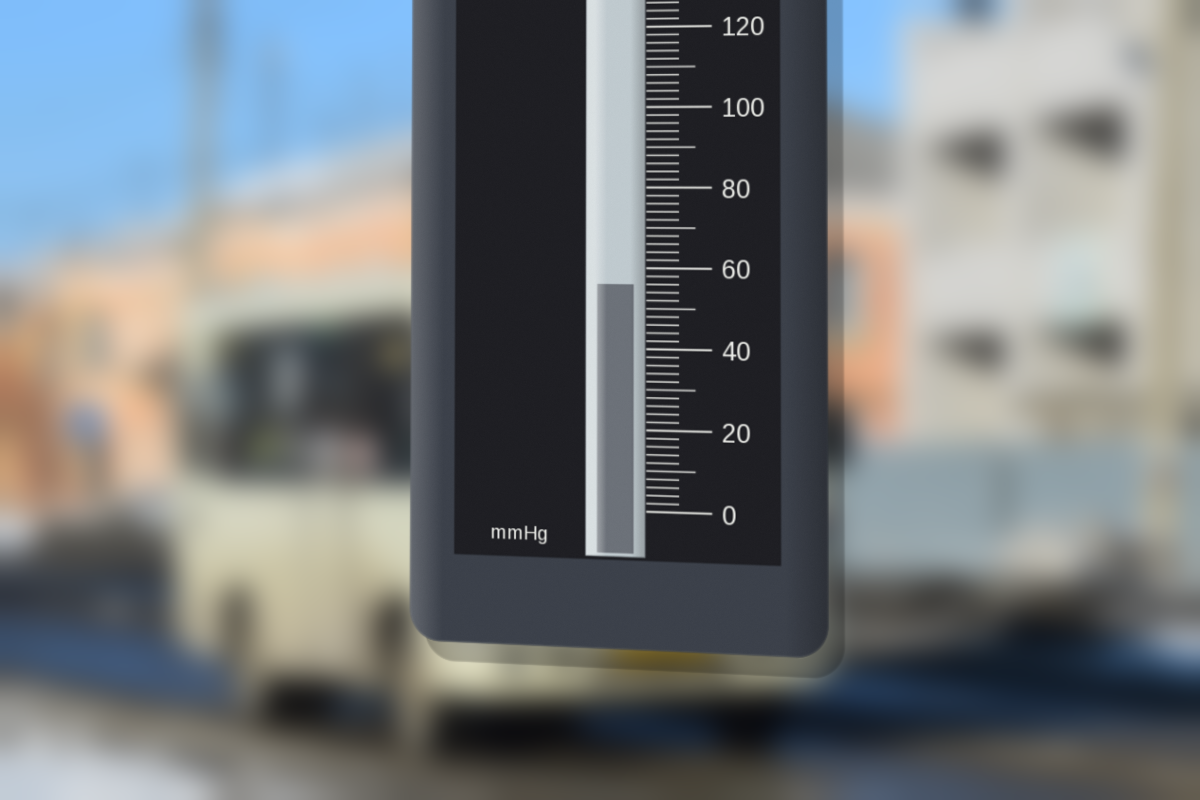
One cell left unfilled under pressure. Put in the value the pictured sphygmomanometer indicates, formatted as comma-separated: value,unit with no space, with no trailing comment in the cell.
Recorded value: 56,mmHg
